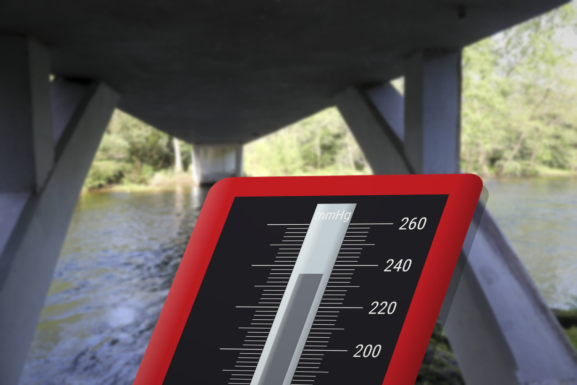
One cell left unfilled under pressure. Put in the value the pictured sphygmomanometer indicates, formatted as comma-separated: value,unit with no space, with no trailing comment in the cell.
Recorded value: 236,mmHg
